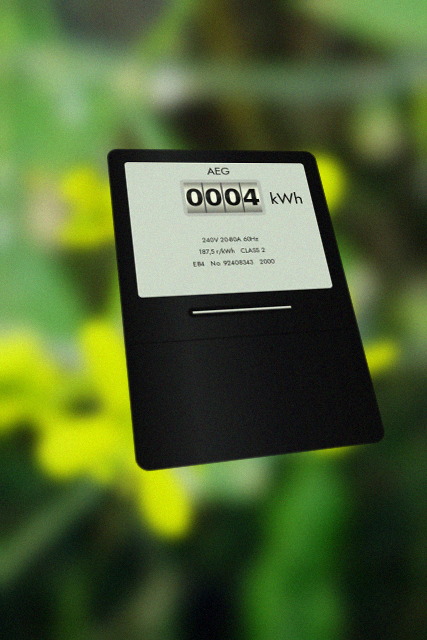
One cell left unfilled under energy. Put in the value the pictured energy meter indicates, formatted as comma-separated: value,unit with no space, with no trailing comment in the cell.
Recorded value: 4,kWh
